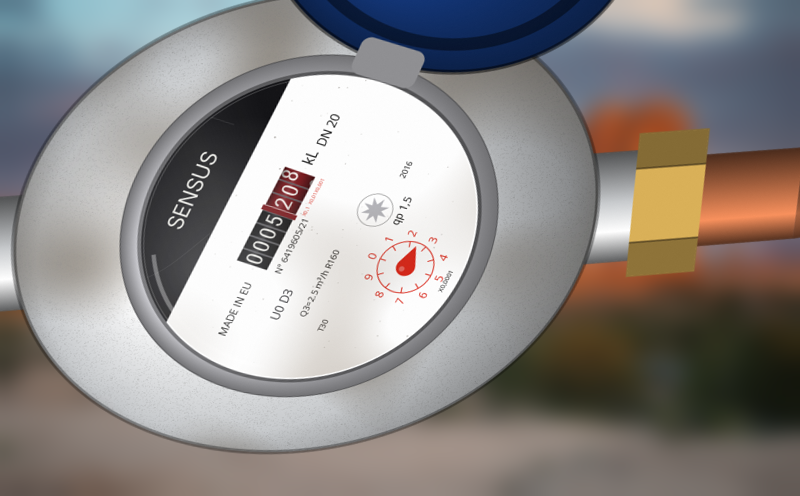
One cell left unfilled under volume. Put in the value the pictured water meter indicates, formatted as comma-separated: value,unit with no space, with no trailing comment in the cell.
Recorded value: 5.2082,kL
